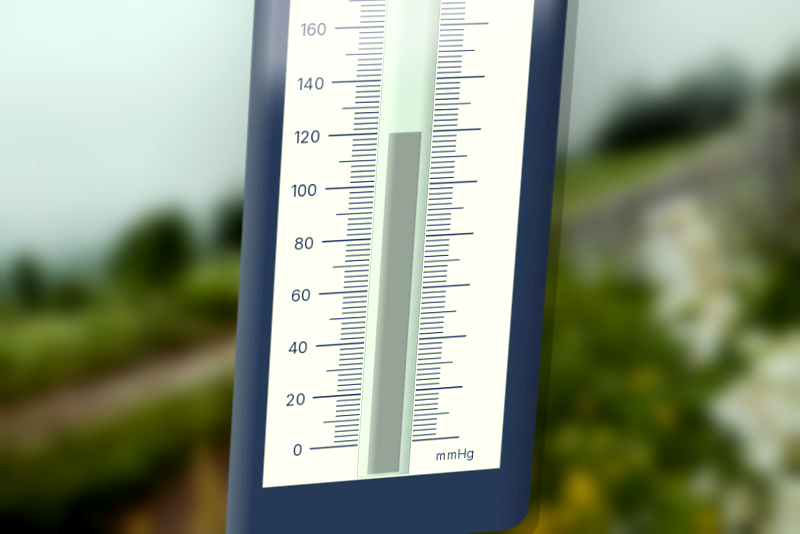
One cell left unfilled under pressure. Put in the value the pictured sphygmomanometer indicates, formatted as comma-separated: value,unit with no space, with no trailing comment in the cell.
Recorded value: 120,mmHg
